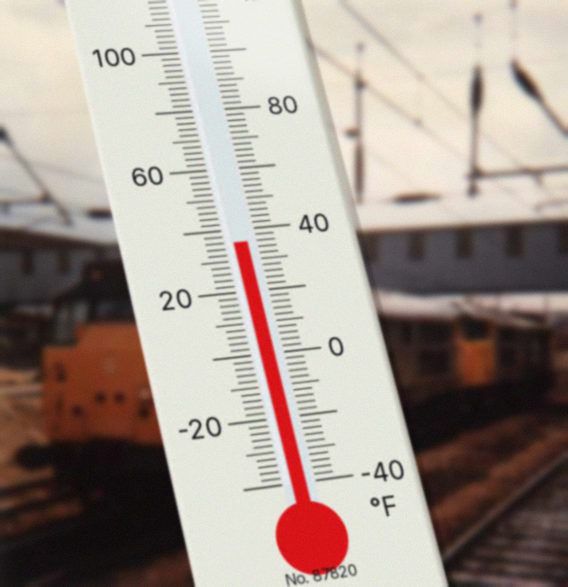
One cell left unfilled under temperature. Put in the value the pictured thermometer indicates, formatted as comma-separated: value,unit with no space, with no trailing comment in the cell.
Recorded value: 36,°F
